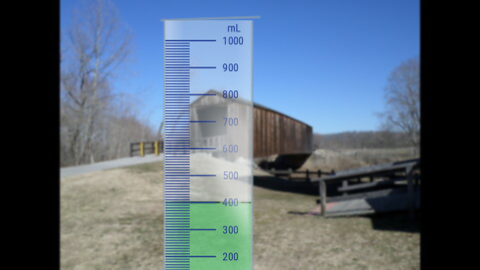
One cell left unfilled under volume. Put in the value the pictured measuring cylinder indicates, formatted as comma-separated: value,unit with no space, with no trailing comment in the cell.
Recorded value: 400,mL
